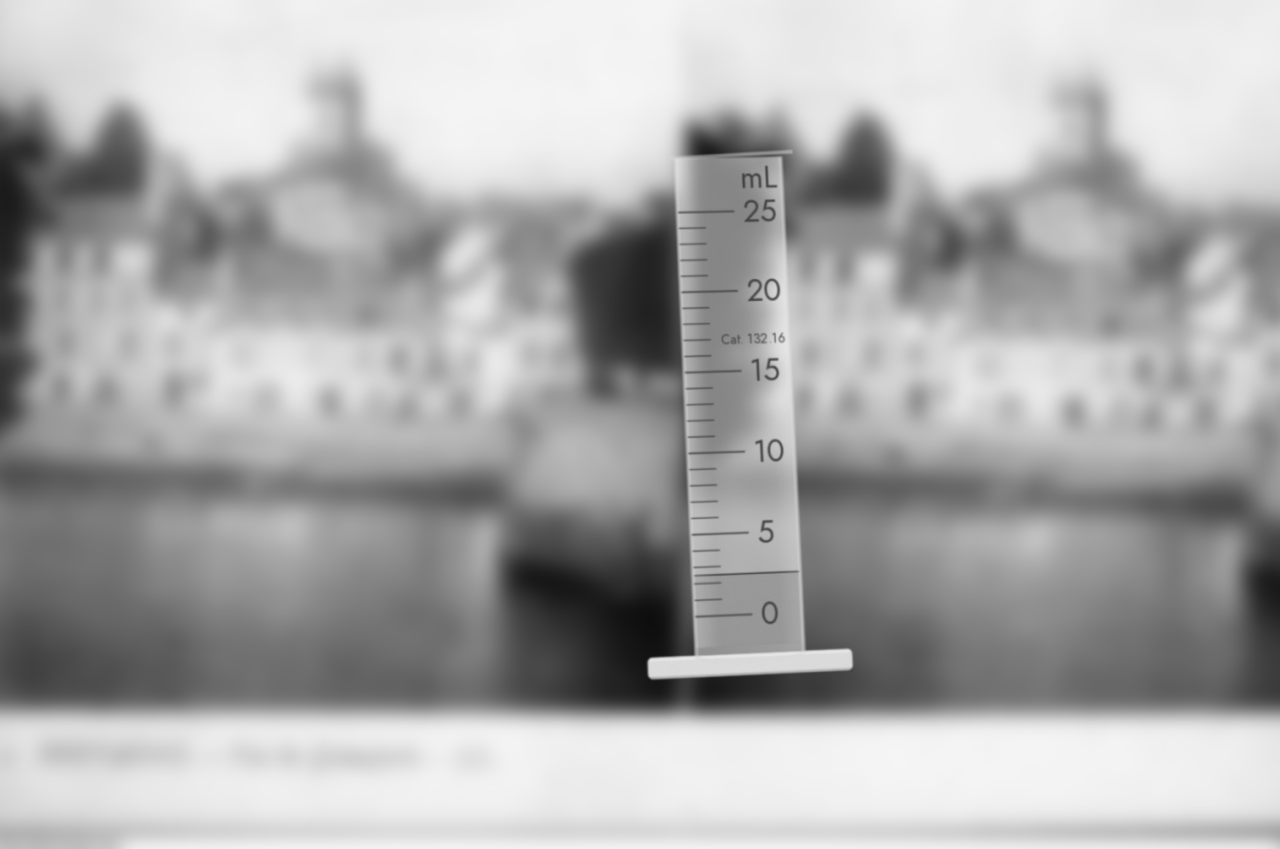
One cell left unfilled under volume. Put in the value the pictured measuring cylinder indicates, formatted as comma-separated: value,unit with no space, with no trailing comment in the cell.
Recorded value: 2.5,mL
